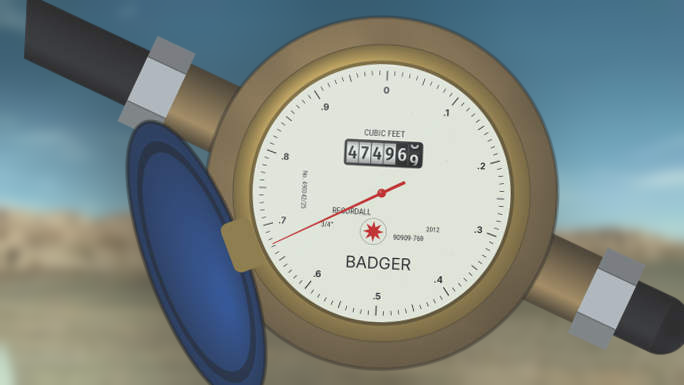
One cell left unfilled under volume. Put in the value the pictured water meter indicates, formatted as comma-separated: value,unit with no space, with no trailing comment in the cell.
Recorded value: 474968.67,ft³
